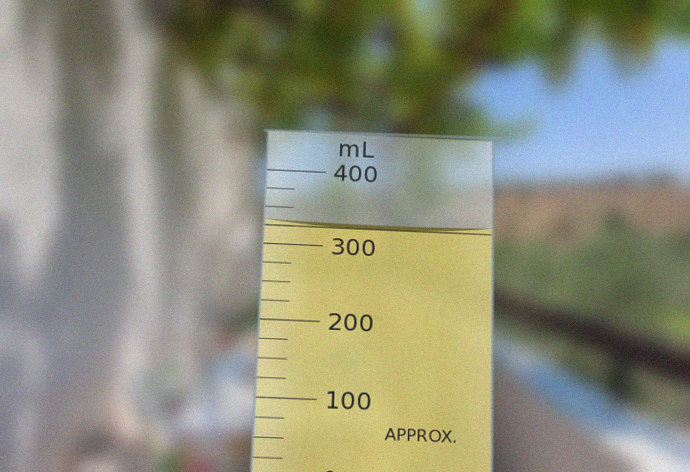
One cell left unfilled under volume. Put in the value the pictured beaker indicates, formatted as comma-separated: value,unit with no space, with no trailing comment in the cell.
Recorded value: 325,mL
